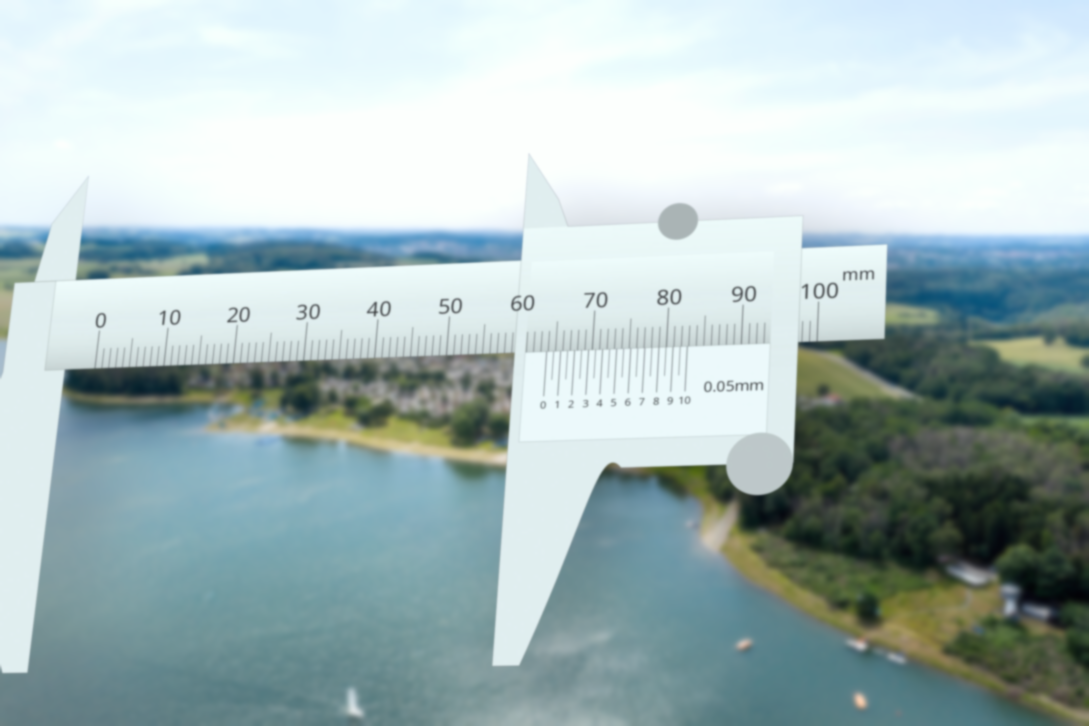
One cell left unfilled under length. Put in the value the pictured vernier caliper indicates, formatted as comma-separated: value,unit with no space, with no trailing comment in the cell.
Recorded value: 63.8,mm
